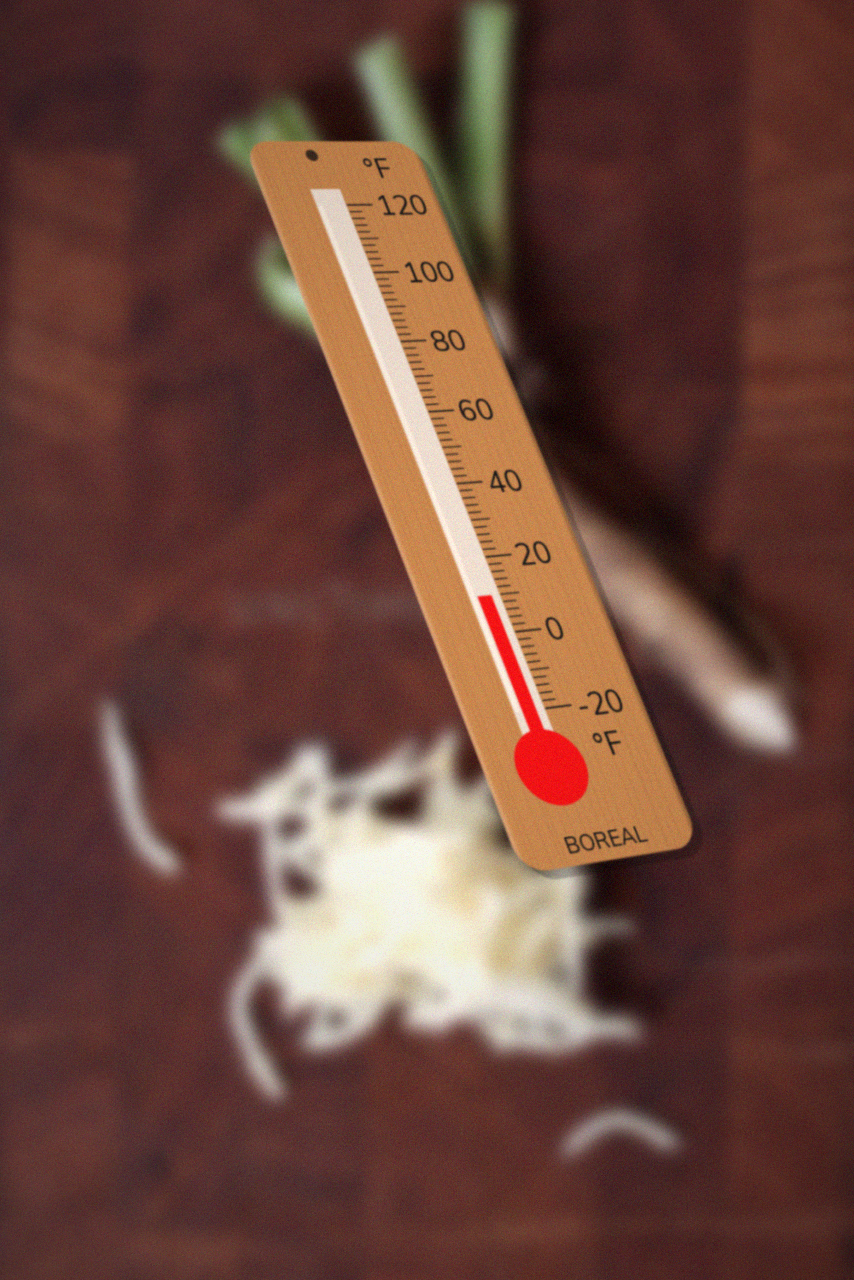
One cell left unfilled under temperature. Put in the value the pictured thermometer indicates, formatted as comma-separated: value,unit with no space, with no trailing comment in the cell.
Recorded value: 10,°F
